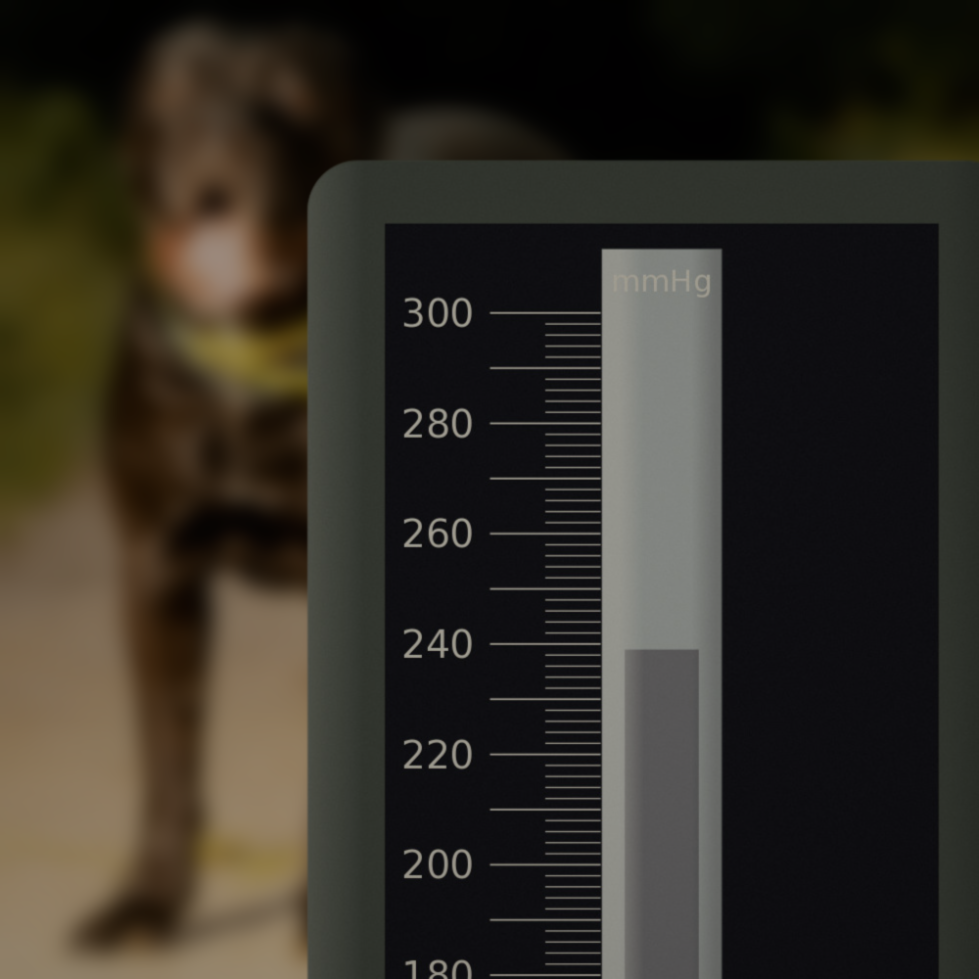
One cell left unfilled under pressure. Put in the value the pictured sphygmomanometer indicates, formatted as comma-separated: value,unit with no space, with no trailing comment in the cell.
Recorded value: 239,mmHg
